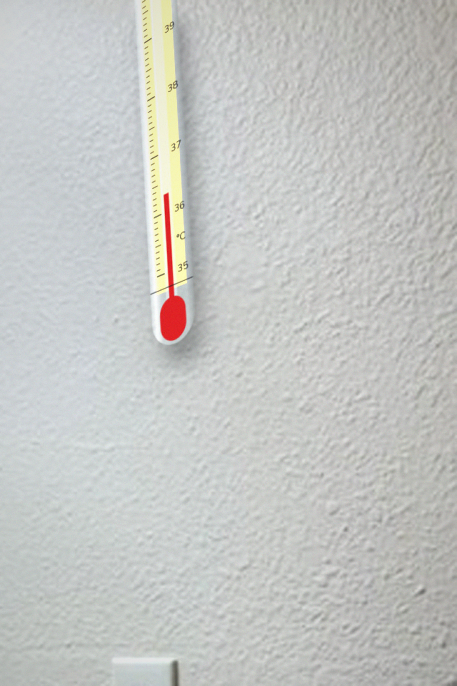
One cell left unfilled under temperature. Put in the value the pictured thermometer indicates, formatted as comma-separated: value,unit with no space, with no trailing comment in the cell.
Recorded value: 36.3,°C
